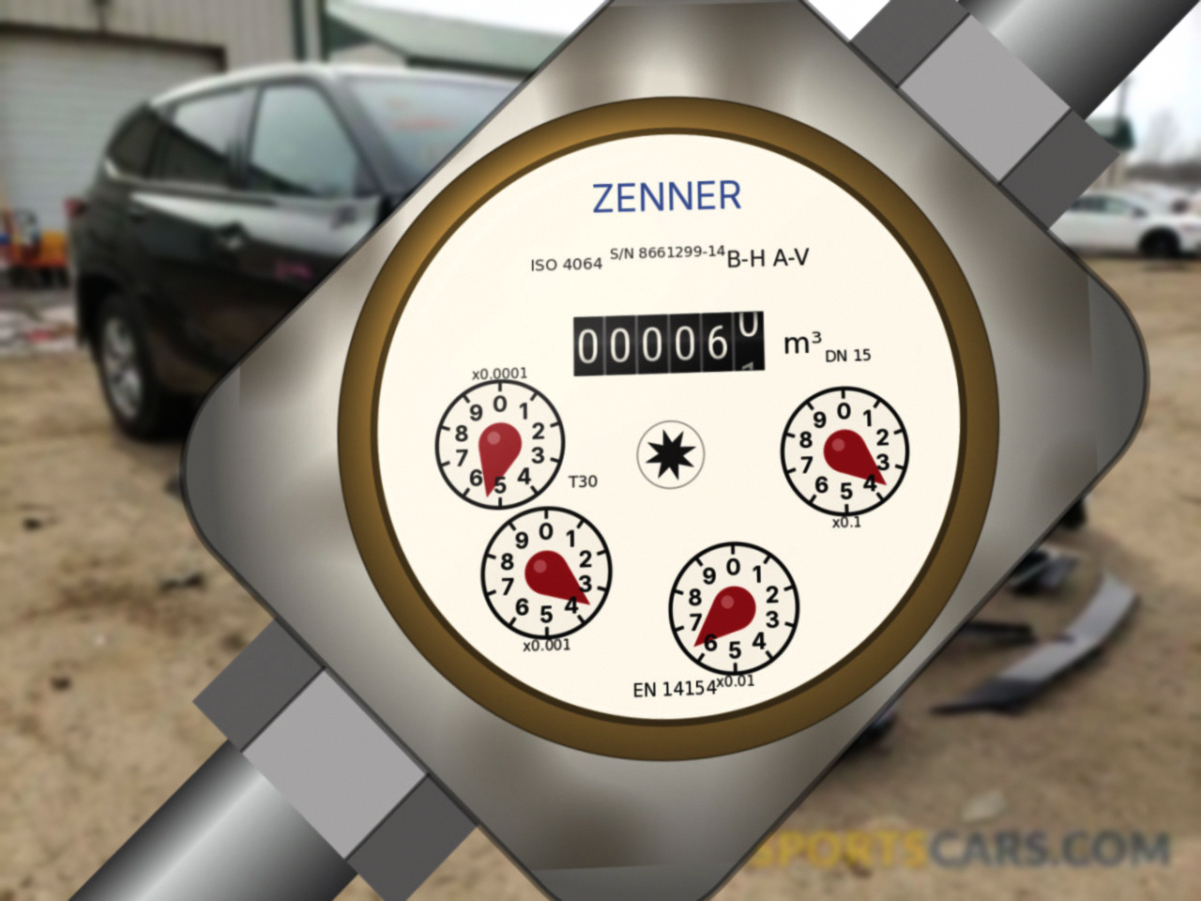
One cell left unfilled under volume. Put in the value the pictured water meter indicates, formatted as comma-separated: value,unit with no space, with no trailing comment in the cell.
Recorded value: 60.3635,m³
